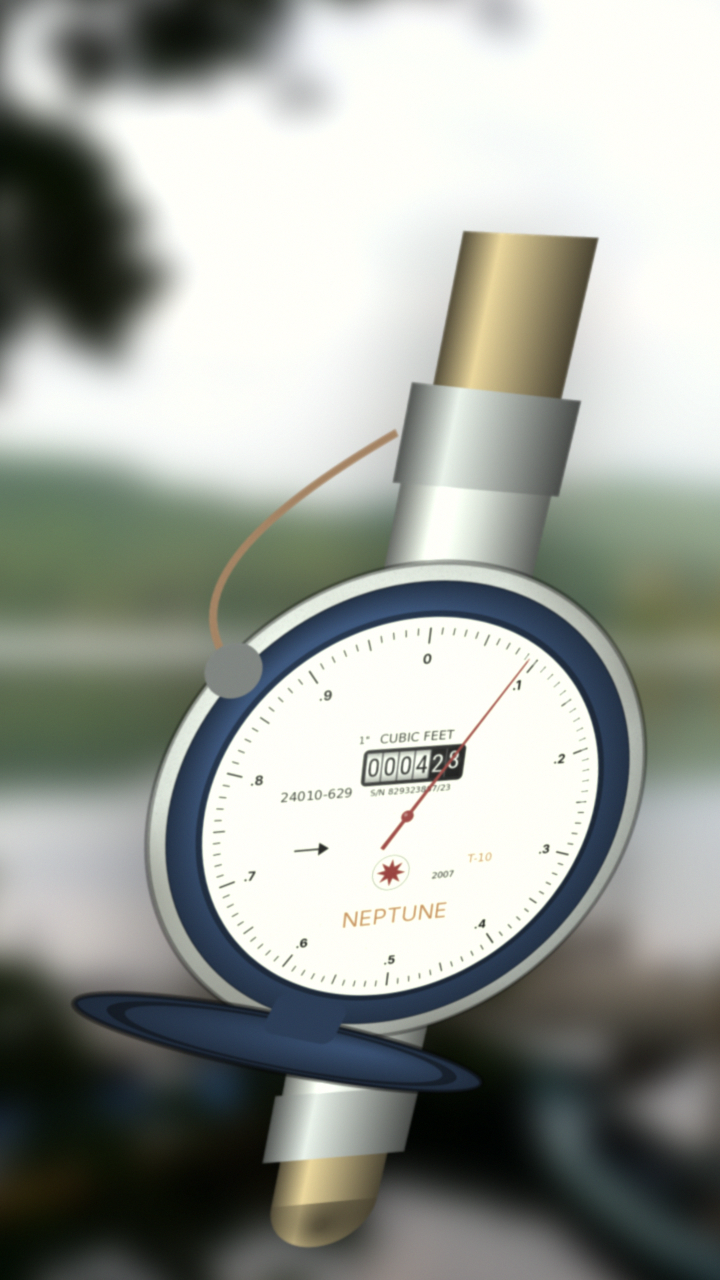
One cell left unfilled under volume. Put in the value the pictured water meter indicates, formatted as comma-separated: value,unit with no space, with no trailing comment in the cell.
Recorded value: 428.09,ft³
